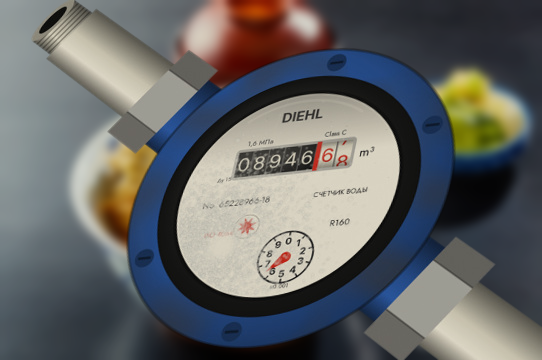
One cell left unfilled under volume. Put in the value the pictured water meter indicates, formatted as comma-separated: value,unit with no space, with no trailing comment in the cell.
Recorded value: 8946.676,m³
